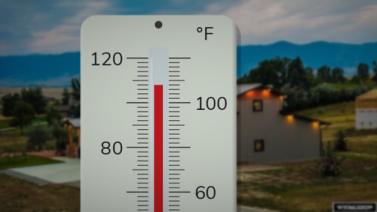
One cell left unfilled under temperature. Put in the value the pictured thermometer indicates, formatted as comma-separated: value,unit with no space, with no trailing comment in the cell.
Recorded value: 108,°F
